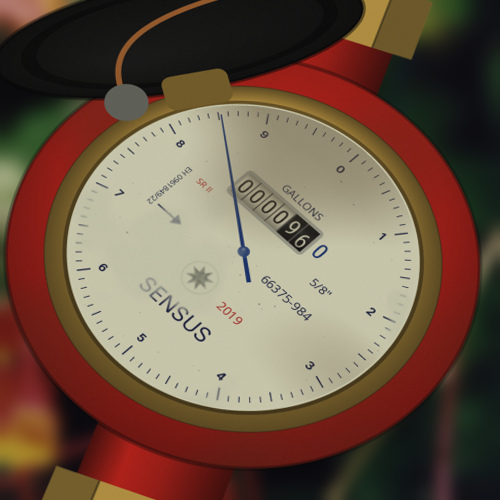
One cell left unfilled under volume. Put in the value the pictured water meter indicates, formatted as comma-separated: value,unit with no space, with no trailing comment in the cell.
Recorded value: 958.5,gal
